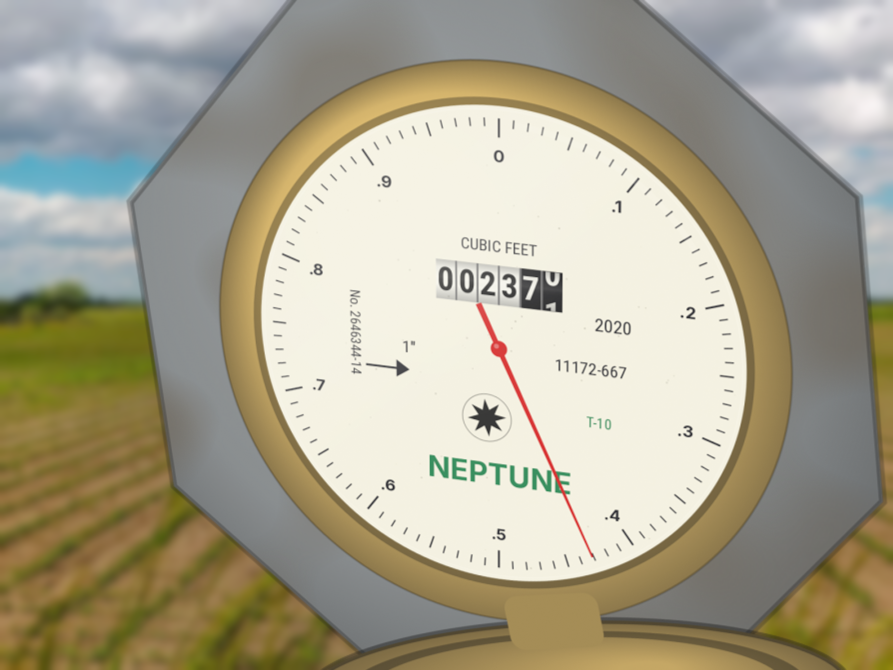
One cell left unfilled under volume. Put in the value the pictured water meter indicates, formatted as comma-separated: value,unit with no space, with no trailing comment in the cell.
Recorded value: 2370.43,ft³
